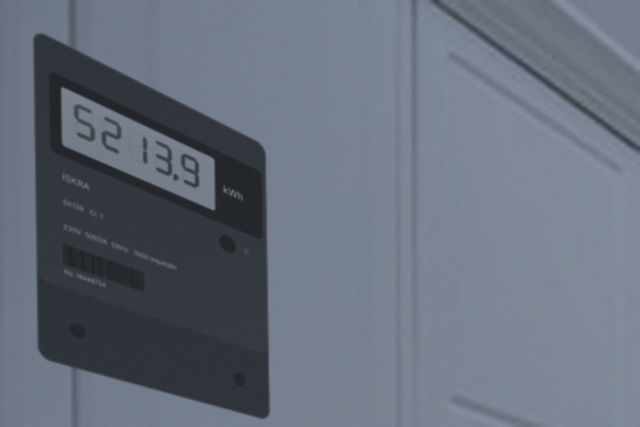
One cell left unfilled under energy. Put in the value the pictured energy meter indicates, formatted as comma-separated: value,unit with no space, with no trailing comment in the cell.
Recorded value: 5213.9,kWh
